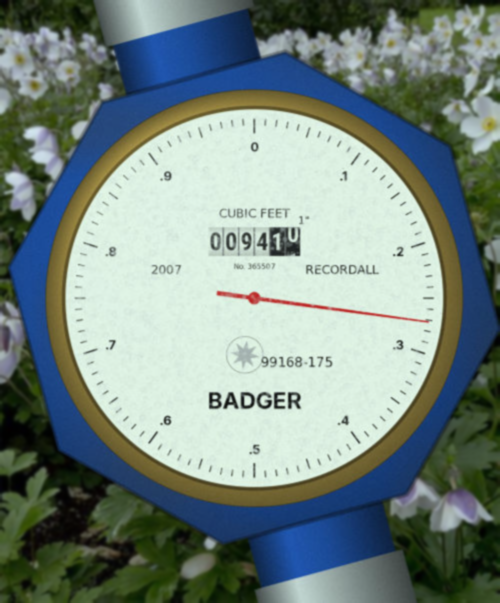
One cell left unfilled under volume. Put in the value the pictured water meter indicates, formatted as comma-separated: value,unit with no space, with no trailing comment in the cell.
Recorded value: 9410.27,ft³
